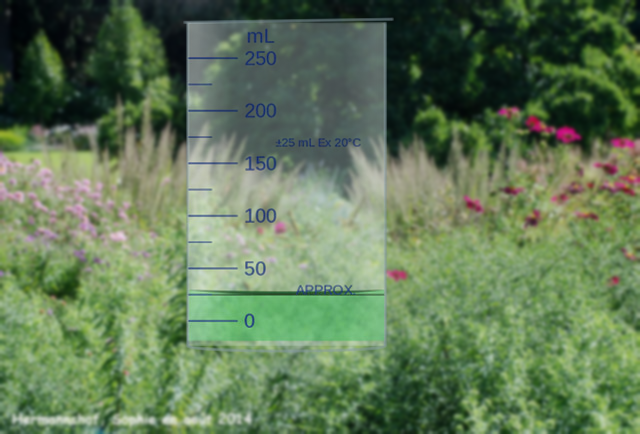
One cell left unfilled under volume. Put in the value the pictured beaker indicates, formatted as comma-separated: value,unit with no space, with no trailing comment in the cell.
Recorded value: 25,mL
